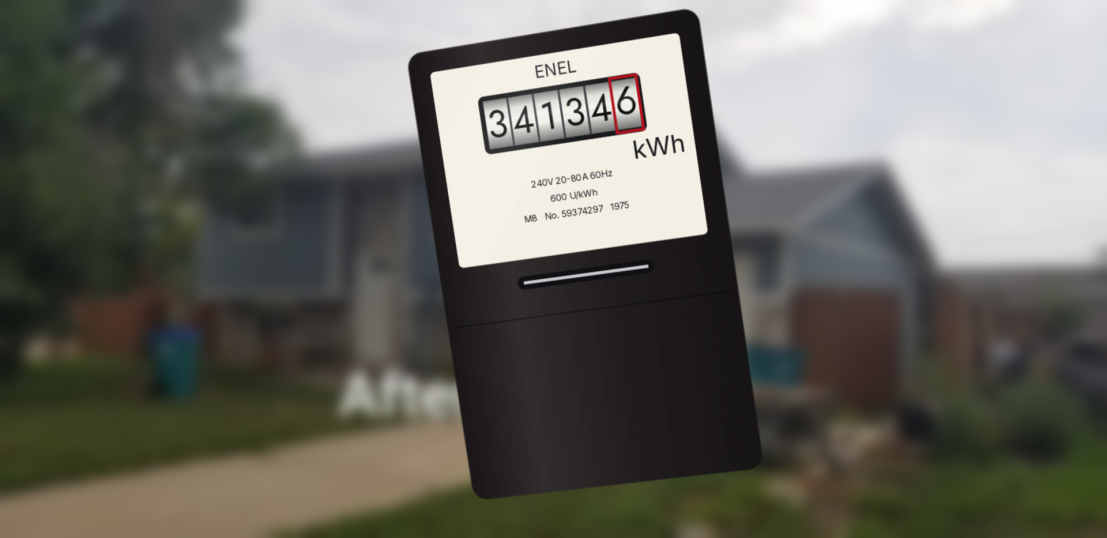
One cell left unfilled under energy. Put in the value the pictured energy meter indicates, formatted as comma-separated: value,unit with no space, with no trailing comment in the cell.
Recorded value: 34134.6,kWh
